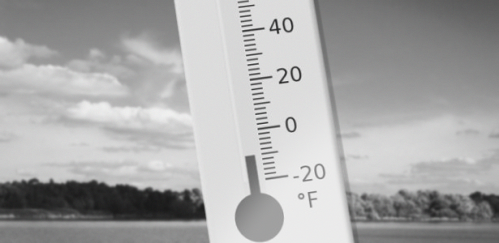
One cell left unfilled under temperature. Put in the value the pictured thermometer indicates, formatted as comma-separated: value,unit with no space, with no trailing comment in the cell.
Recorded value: -10,°F
